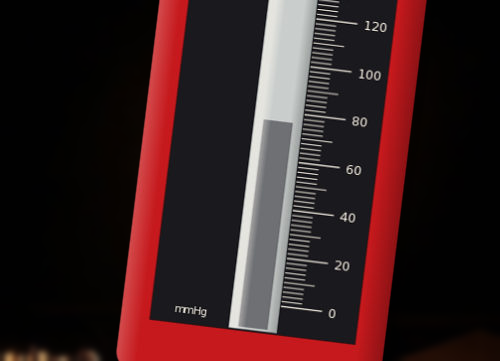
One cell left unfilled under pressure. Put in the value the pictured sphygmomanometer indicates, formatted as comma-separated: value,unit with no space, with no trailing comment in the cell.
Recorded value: 76,mmHg
